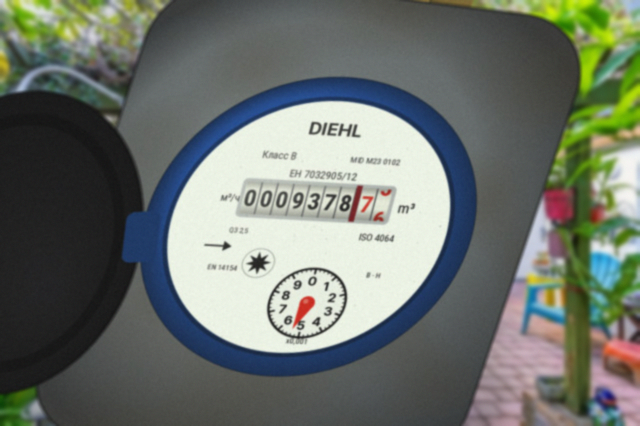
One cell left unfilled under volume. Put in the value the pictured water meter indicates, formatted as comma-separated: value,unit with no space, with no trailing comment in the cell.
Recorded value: 9378.755,m³
